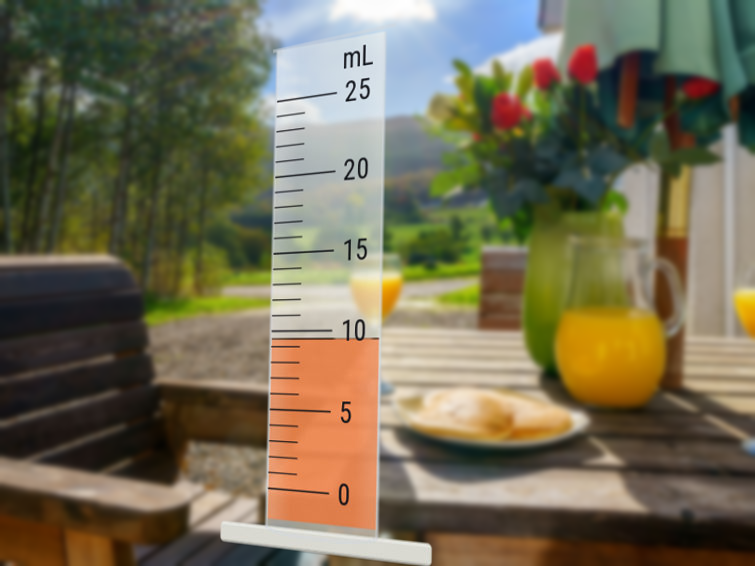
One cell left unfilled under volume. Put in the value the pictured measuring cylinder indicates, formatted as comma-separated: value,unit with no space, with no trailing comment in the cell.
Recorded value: 9.5,mL
